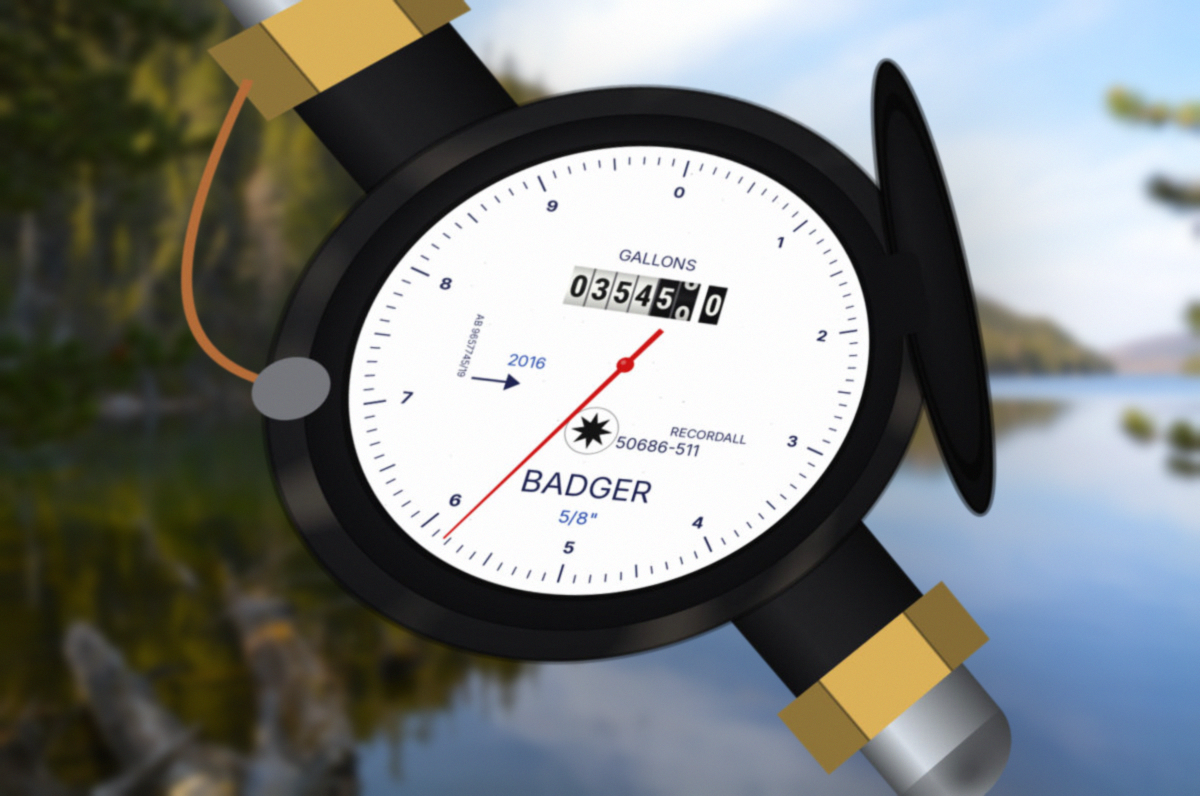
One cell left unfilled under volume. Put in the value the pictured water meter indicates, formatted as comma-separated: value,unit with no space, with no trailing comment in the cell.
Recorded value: 354585.8,gal
